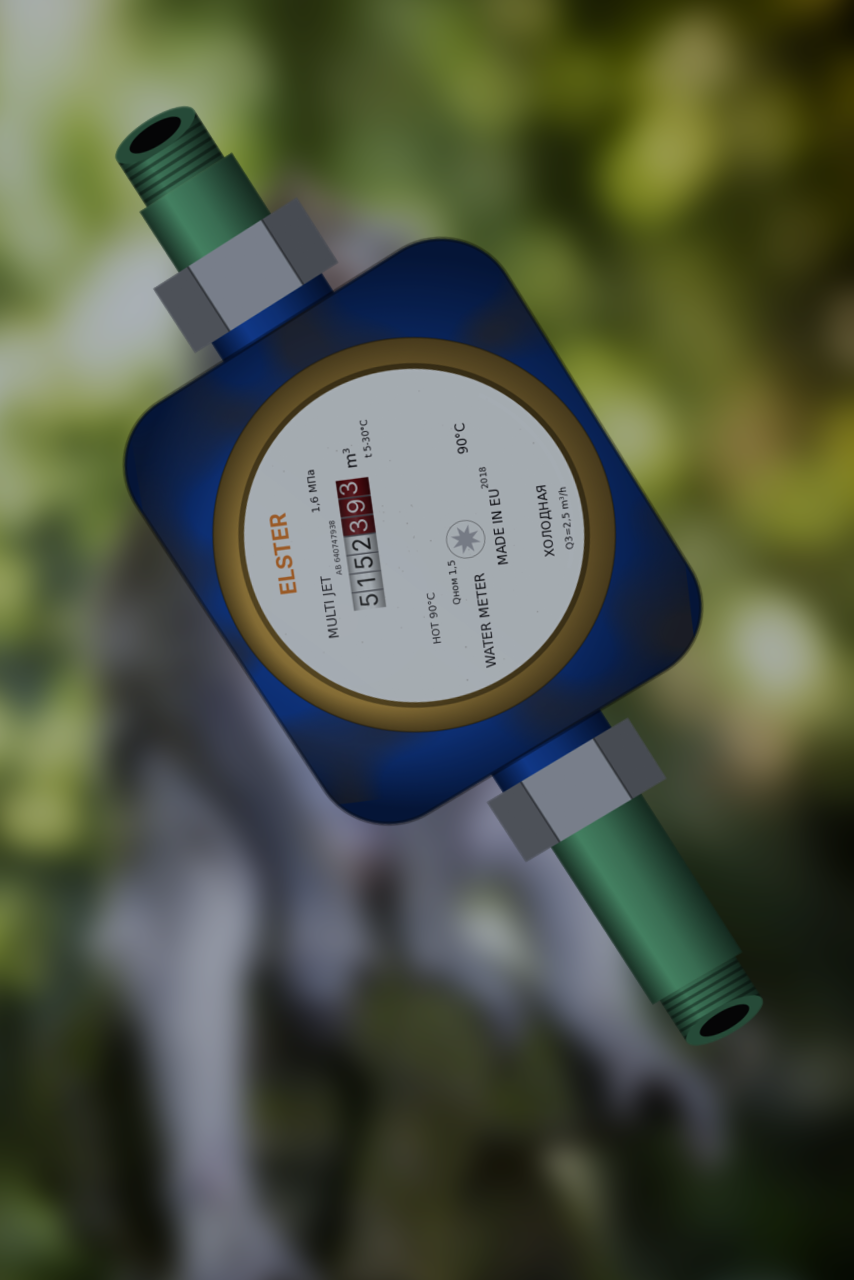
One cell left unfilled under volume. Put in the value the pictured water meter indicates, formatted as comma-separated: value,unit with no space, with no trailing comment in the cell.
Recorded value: 5152.393,m³
